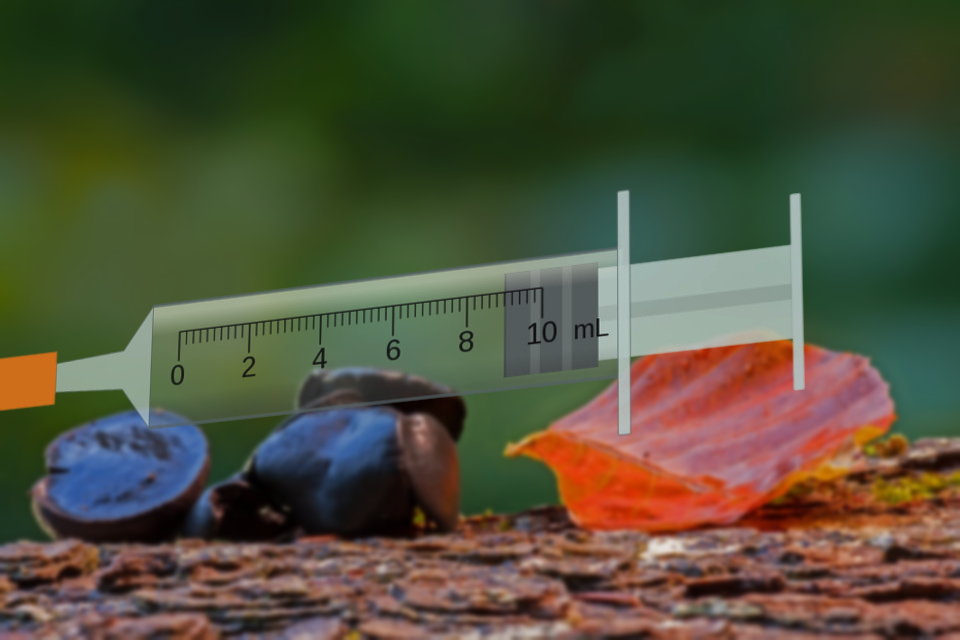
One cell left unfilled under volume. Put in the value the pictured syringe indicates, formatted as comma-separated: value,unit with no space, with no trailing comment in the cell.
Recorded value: 9,mL
